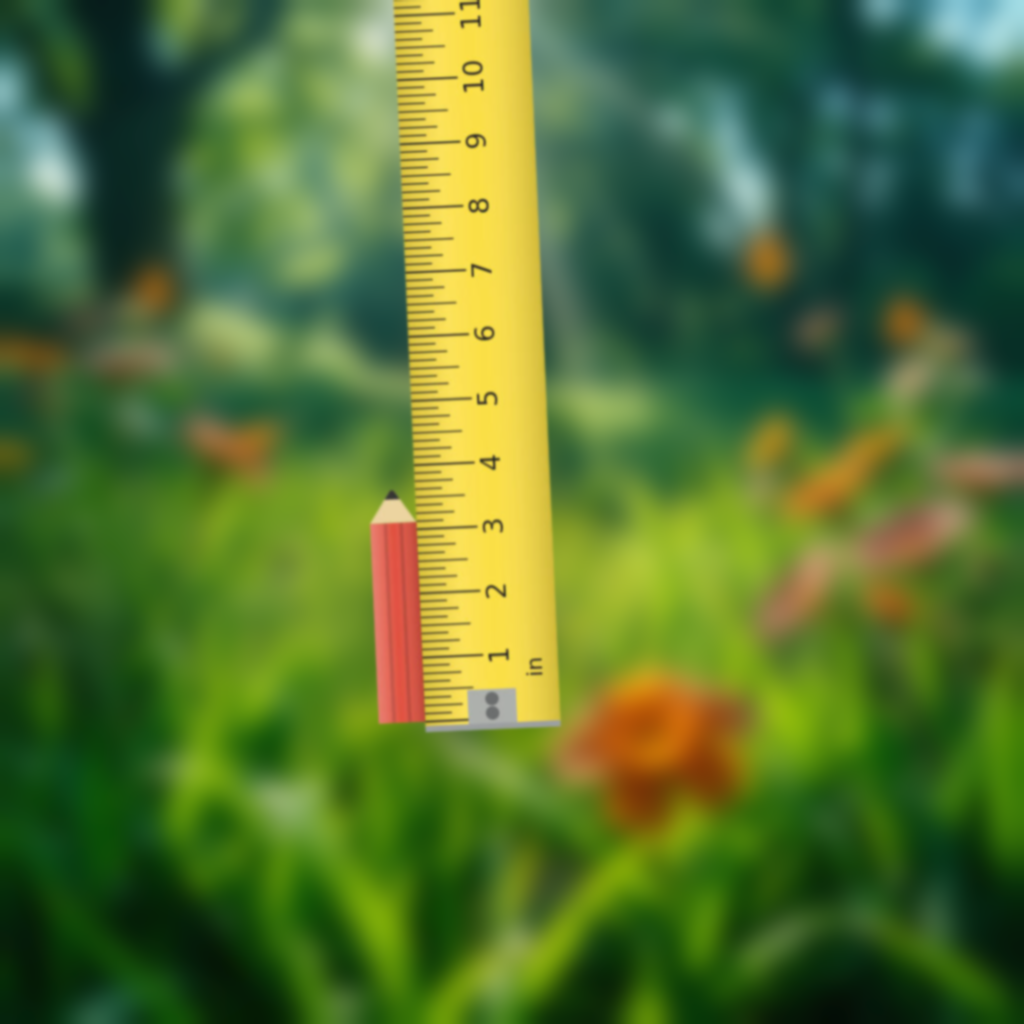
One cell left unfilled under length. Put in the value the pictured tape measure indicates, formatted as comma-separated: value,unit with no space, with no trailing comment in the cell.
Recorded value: 3.625,in
